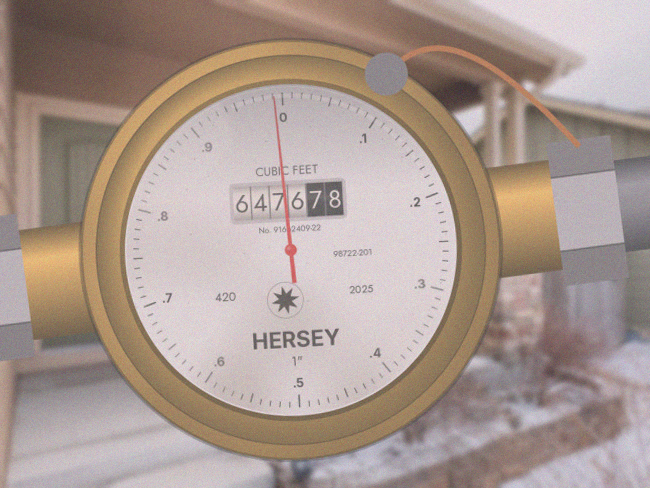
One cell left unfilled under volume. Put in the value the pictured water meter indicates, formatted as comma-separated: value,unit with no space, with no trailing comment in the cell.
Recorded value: 647677.99,ft³
